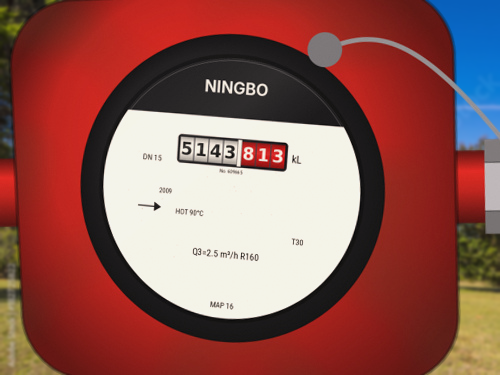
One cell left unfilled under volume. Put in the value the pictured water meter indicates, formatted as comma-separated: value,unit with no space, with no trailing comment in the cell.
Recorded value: 5143.813,kL
